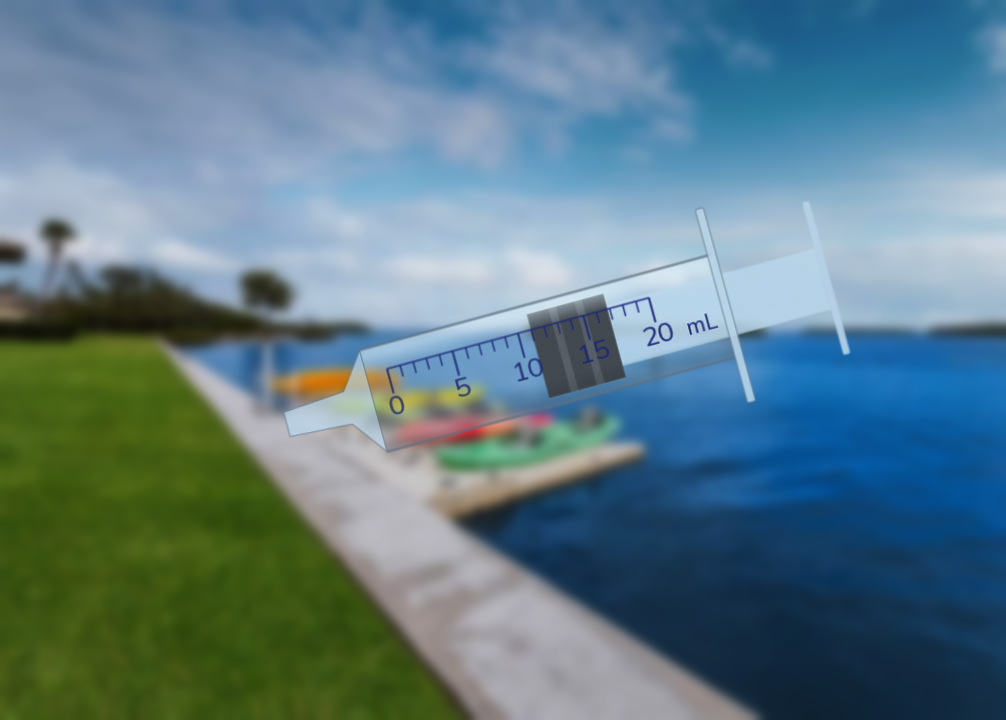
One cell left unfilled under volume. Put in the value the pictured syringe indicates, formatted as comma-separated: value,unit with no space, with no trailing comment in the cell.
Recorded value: 11,mL
